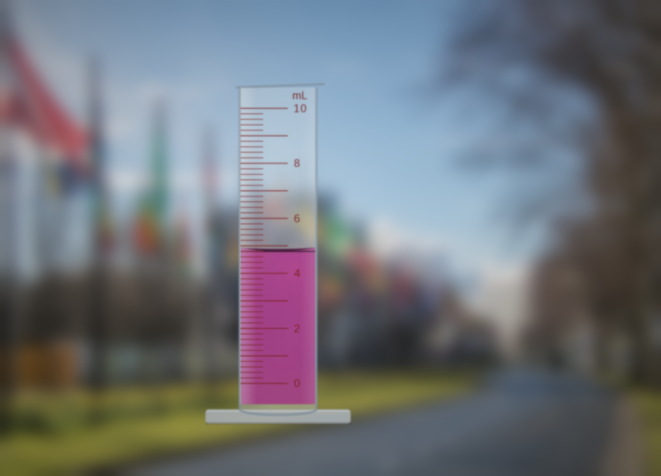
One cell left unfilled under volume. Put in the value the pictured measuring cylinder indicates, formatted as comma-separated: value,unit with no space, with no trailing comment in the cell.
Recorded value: 4.8,mL
